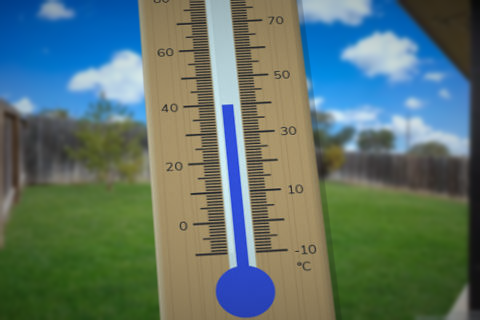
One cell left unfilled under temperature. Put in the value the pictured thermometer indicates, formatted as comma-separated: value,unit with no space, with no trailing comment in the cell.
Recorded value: 40,°C
